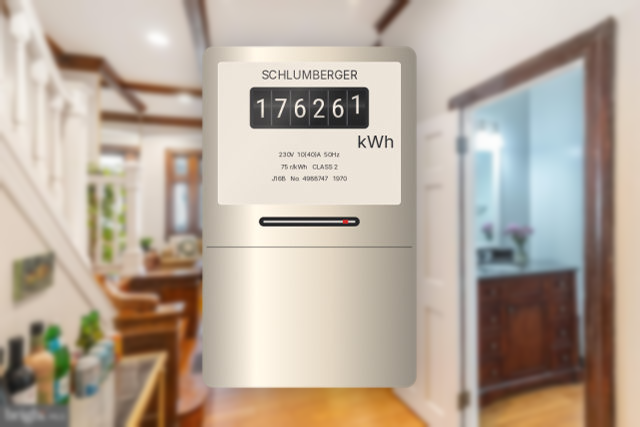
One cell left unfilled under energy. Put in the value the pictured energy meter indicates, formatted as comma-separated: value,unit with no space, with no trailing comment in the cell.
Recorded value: 176261,kWh
